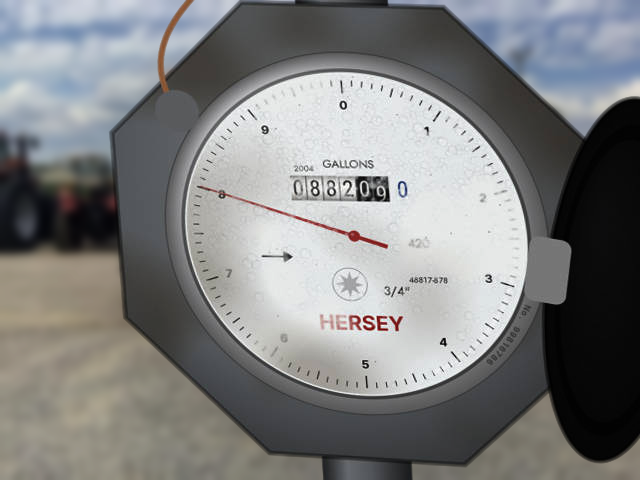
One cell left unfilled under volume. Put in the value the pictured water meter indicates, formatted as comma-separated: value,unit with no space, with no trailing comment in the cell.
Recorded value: 882088.0,gal
